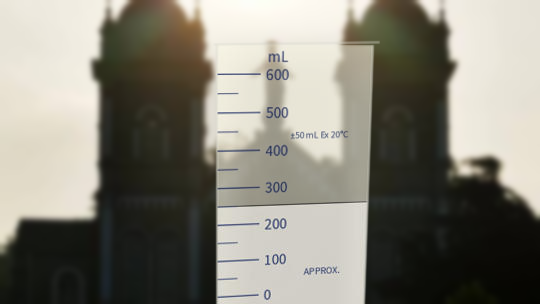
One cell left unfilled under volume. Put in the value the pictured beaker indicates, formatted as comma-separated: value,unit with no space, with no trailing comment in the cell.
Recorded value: 250,mL
